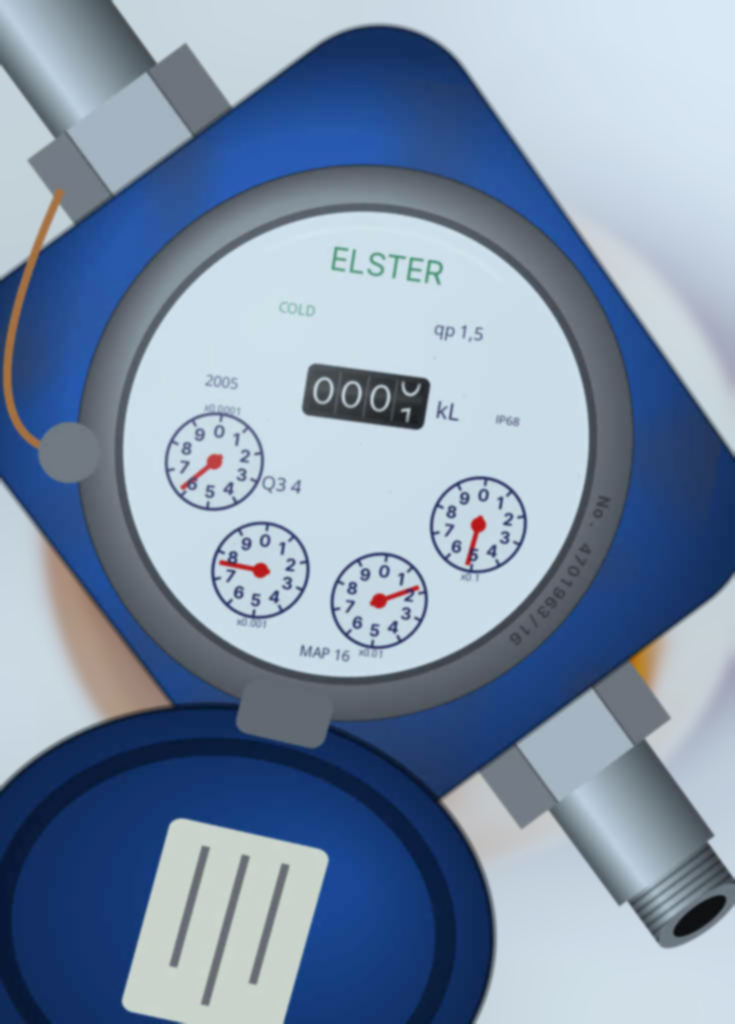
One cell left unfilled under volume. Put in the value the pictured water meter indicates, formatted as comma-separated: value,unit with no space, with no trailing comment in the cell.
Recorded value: 0.5176,kL
